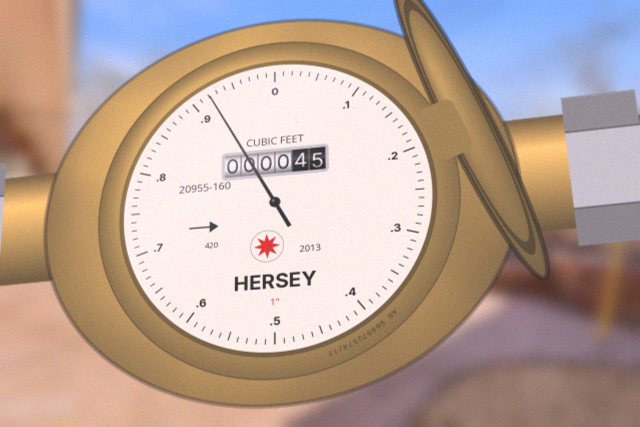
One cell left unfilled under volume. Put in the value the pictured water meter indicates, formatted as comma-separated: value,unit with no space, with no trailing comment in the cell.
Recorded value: 44.92,ft³
